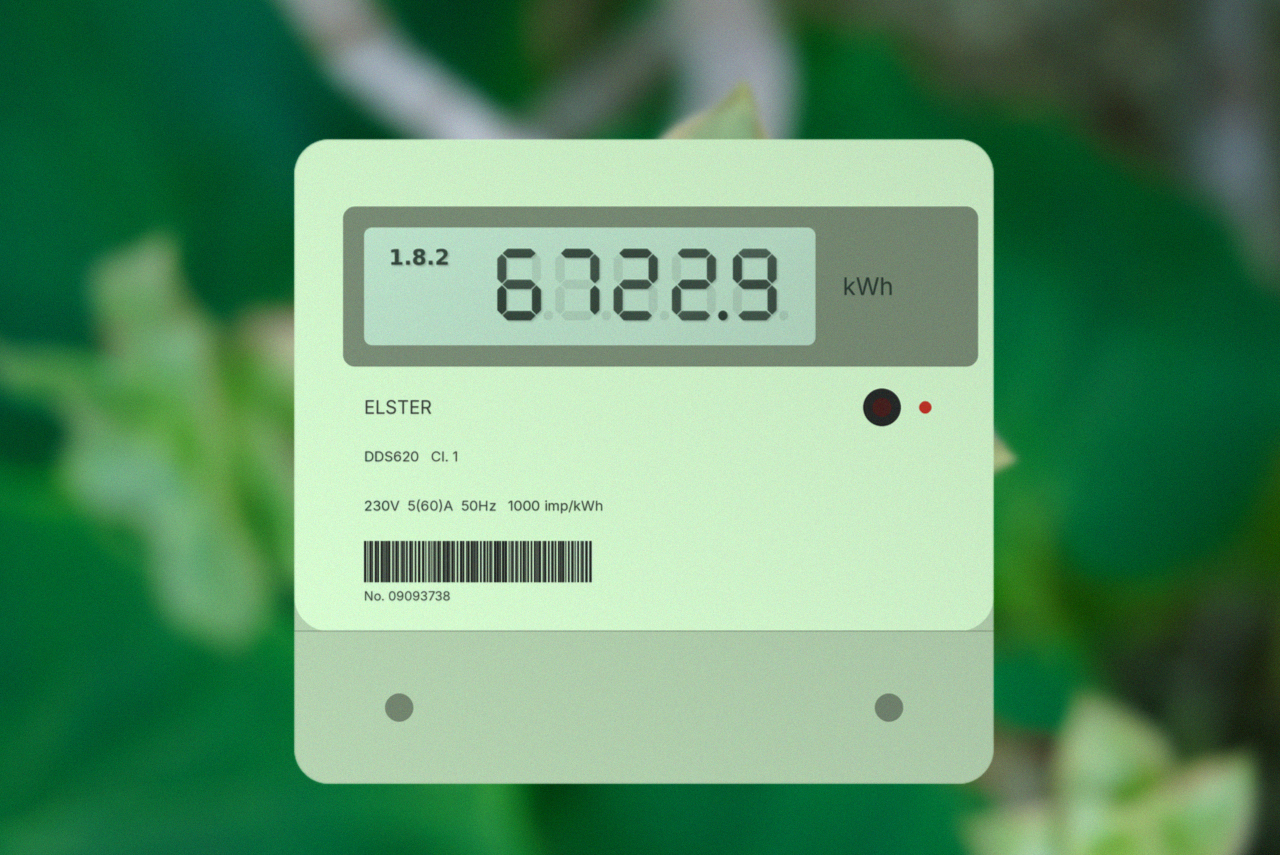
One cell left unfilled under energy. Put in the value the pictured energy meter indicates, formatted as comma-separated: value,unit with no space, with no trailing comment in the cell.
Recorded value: 6722.9,kWh
